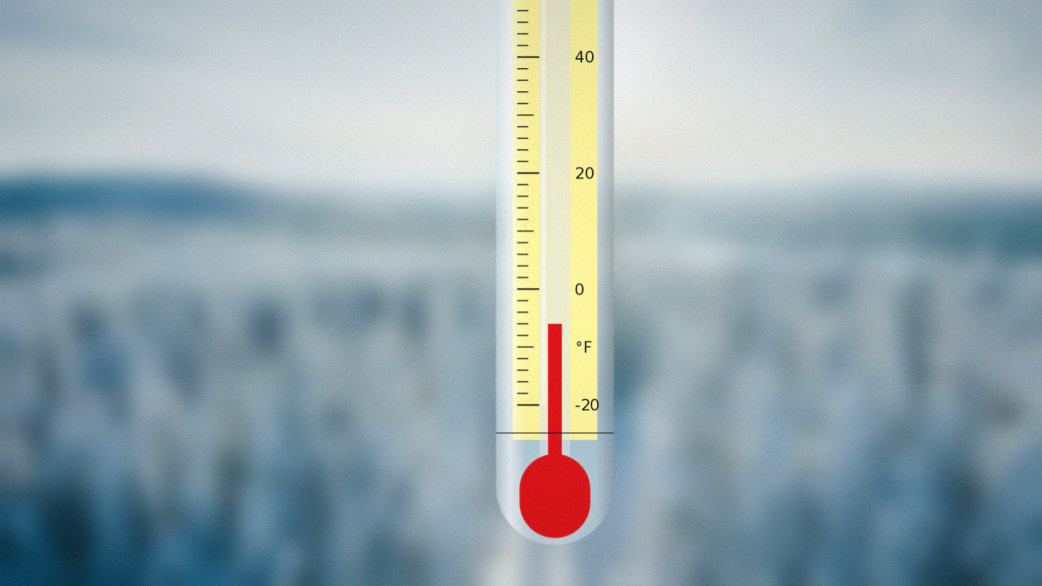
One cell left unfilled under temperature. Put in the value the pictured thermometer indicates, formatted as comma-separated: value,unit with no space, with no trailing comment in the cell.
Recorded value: -6,°F
